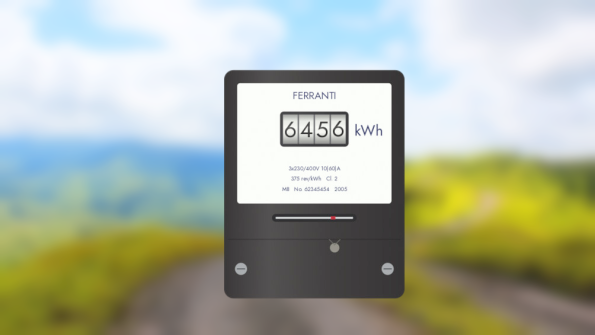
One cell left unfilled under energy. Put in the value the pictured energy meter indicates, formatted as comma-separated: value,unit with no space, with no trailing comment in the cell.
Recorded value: 6456,kWh
